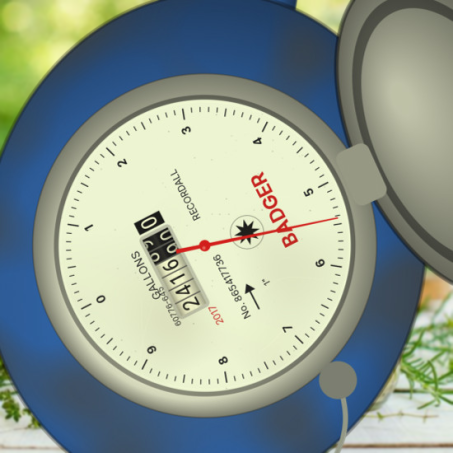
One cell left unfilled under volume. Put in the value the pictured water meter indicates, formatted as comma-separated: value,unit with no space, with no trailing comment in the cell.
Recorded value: 2416895.4,gal
